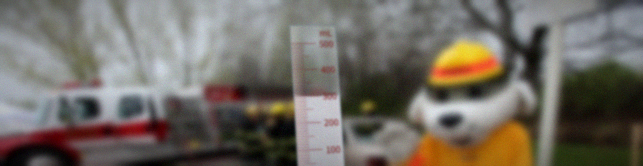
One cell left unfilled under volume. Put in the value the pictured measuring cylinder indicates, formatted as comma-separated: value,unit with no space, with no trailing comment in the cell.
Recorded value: 300,mL
